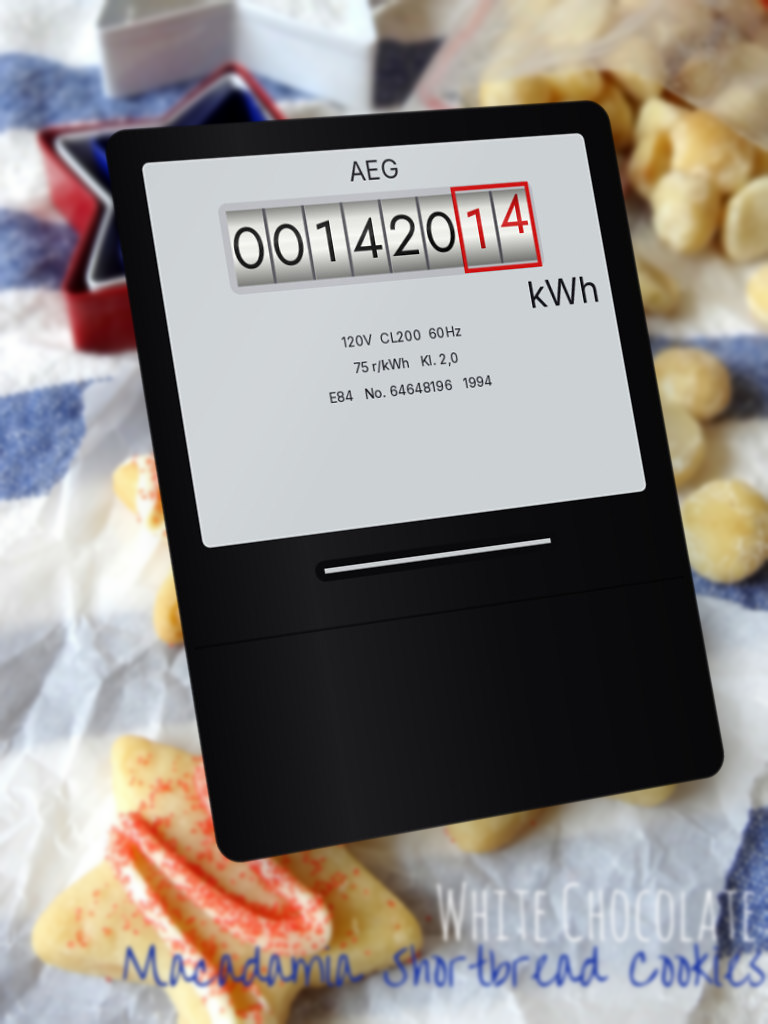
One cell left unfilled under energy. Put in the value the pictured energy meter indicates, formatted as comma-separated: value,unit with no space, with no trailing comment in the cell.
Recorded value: 1420.14,kWh
